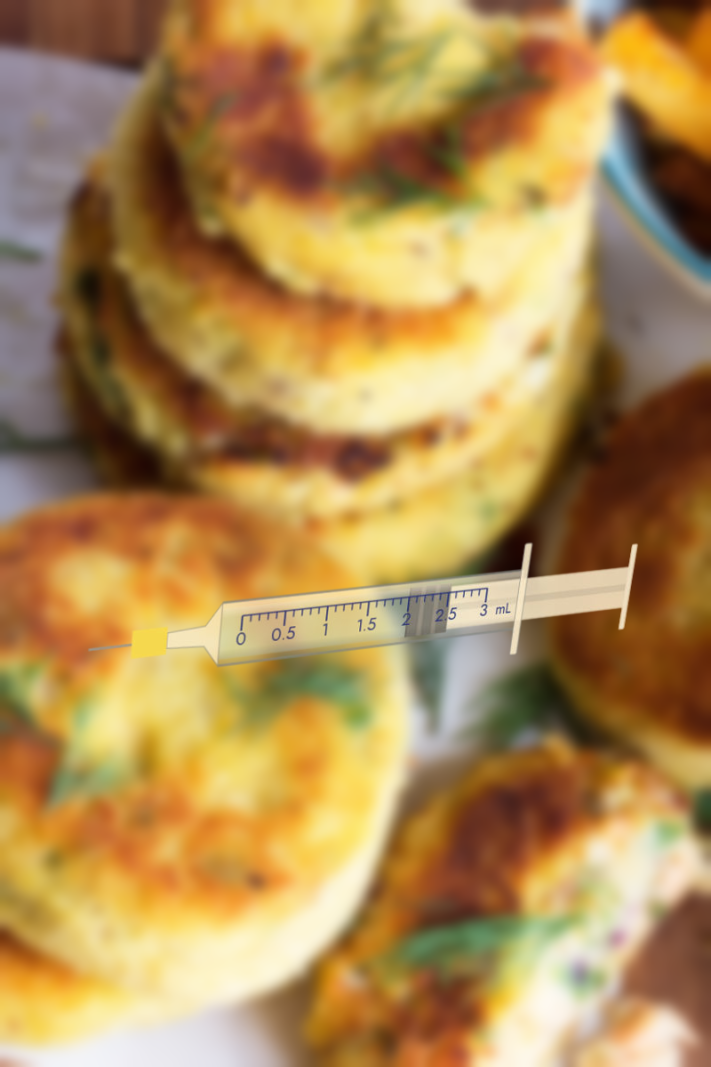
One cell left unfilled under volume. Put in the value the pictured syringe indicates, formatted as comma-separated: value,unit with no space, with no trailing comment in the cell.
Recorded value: 2,mL
